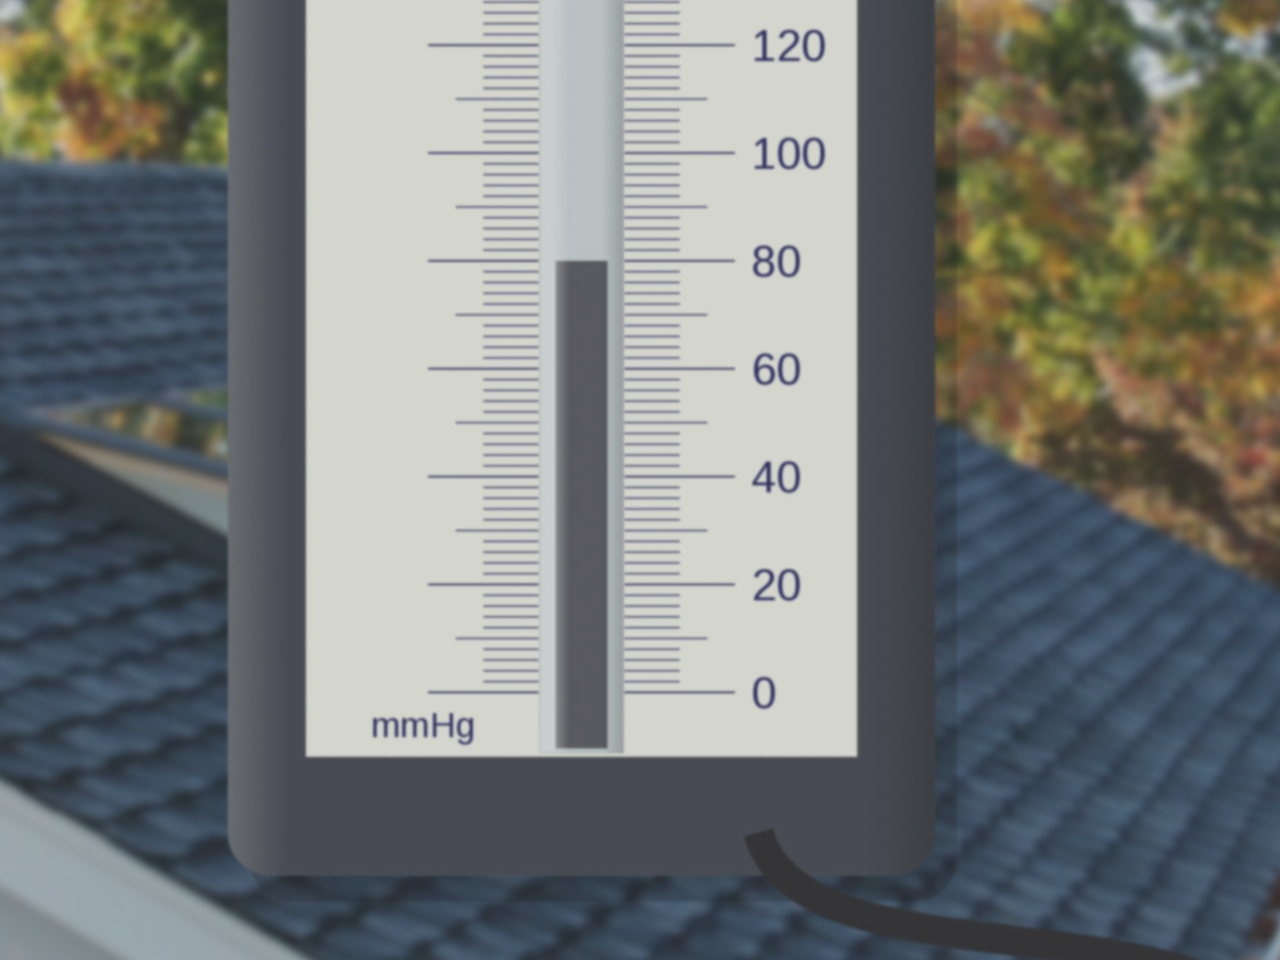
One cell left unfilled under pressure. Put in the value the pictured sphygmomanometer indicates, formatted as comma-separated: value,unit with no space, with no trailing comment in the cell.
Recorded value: 80,mmHg
